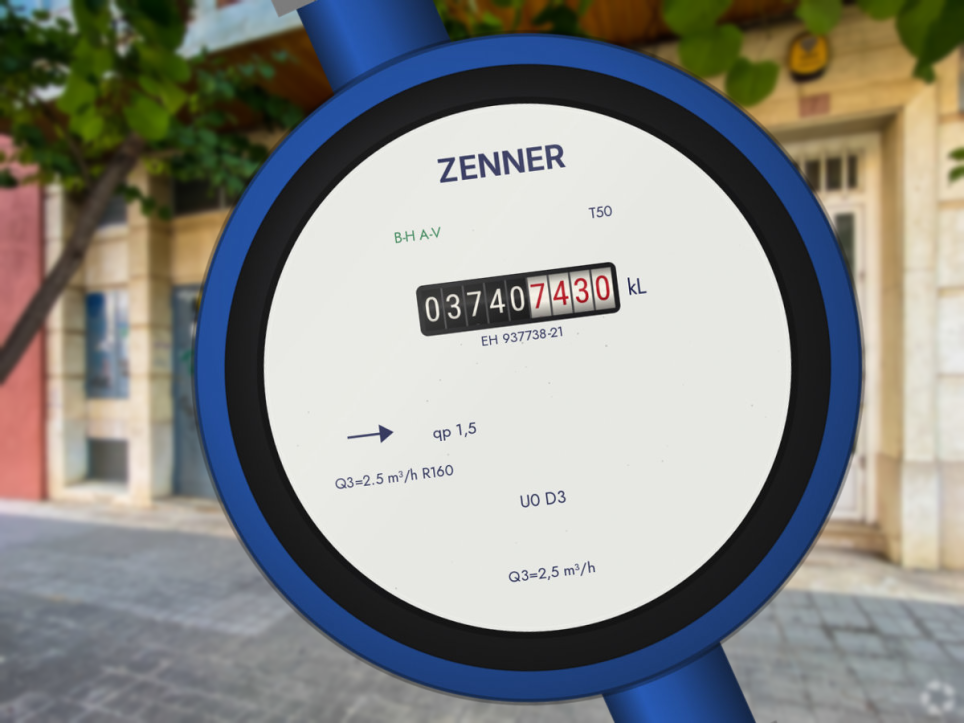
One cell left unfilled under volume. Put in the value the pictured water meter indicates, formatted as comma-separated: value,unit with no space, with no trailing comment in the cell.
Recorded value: 3740.7430,kL
